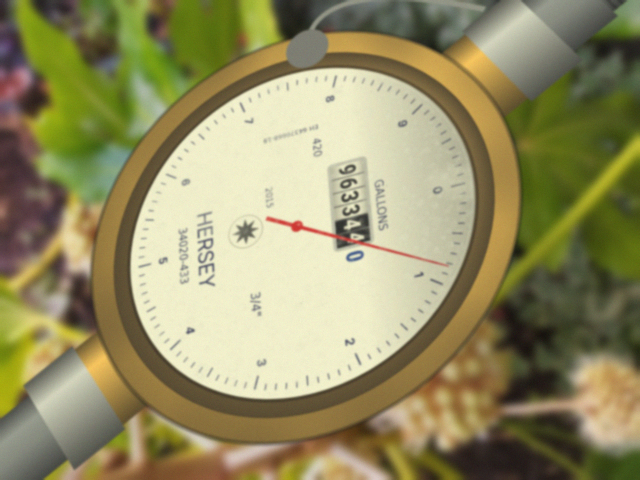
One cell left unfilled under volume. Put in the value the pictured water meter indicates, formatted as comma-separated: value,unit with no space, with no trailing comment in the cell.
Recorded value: 9633440.8,gal
